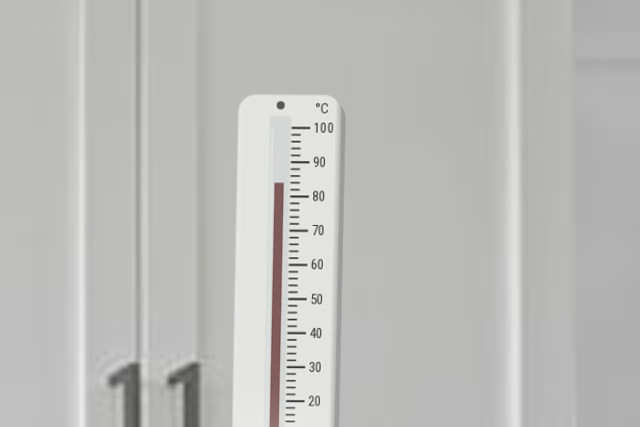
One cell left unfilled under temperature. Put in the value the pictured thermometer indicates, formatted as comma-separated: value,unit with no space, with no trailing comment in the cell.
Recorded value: 84,°C
